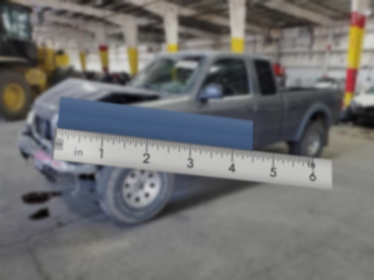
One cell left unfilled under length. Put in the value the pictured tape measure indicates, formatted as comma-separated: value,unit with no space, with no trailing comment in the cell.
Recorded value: 4.5,in
